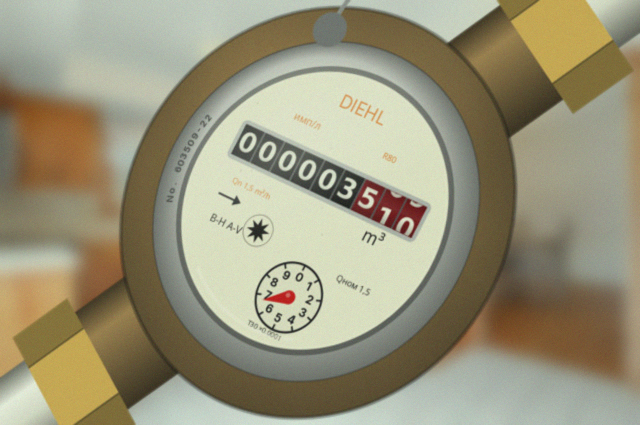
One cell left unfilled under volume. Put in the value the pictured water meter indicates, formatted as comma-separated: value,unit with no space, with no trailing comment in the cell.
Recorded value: 3.5096,m³
